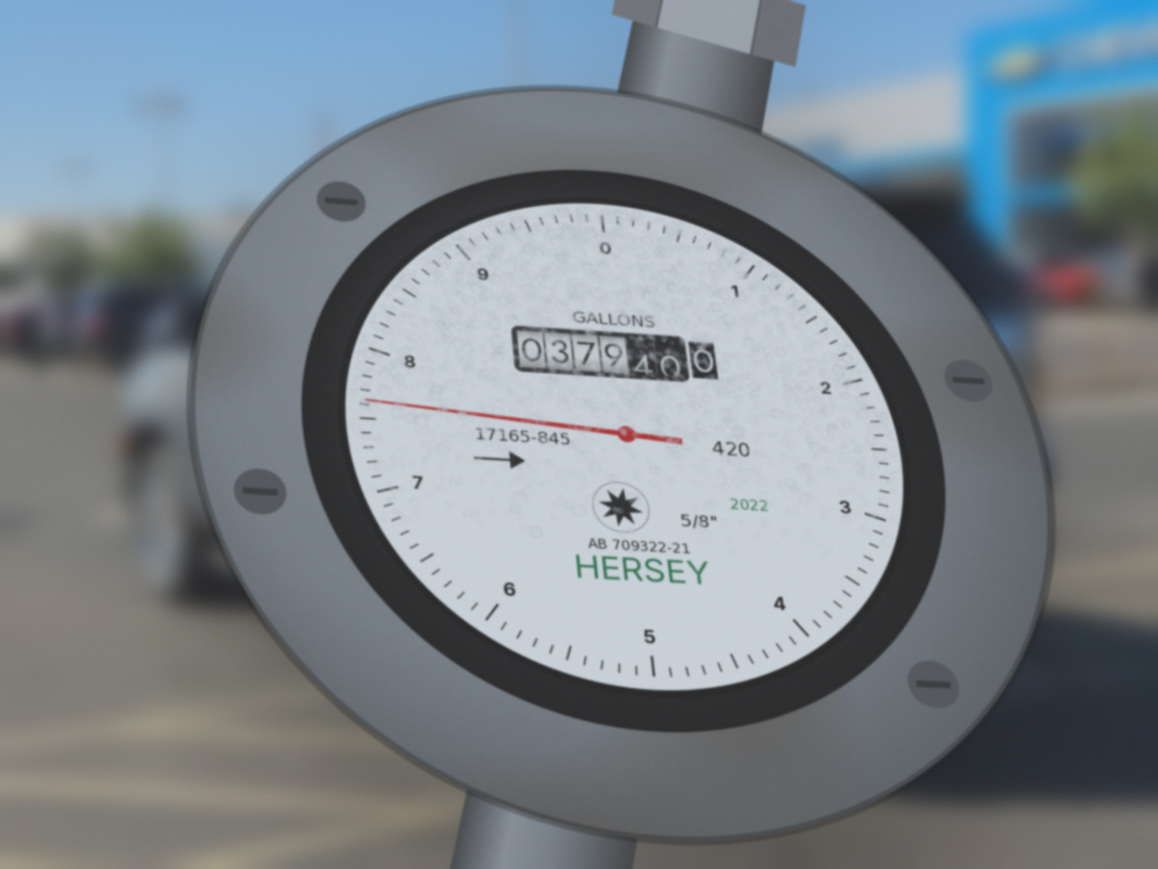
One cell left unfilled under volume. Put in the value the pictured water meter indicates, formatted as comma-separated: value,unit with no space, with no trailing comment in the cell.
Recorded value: 379397.6,gal
